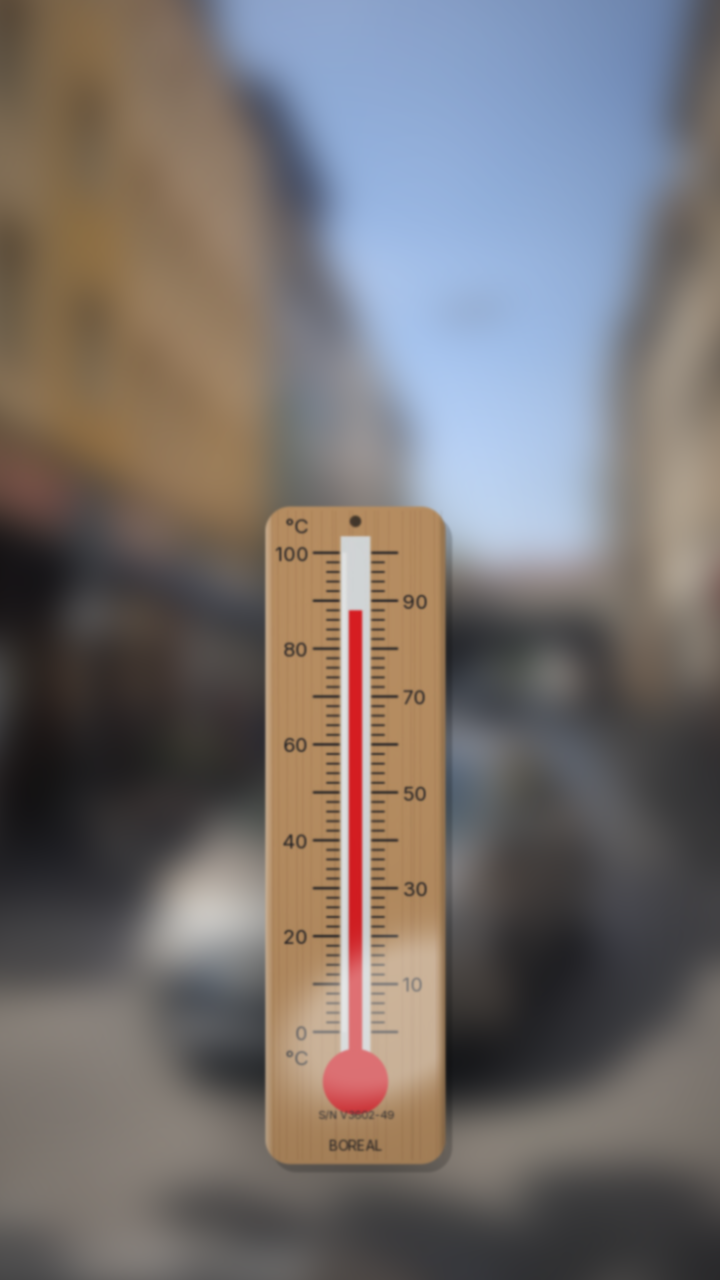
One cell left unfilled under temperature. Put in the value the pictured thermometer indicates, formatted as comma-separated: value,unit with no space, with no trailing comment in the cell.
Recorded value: 88,°C
